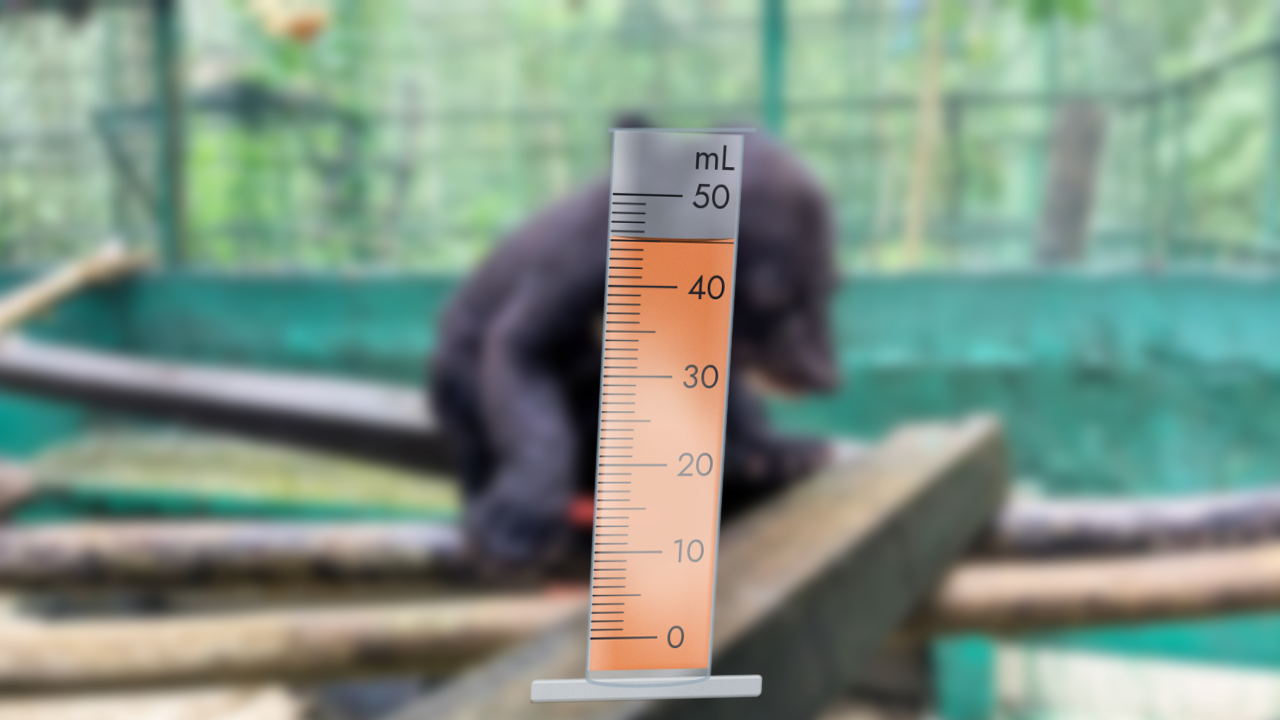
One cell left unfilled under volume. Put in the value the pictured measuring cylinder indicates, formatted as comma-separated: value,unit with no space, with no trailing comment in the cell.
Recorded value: 45,mL
